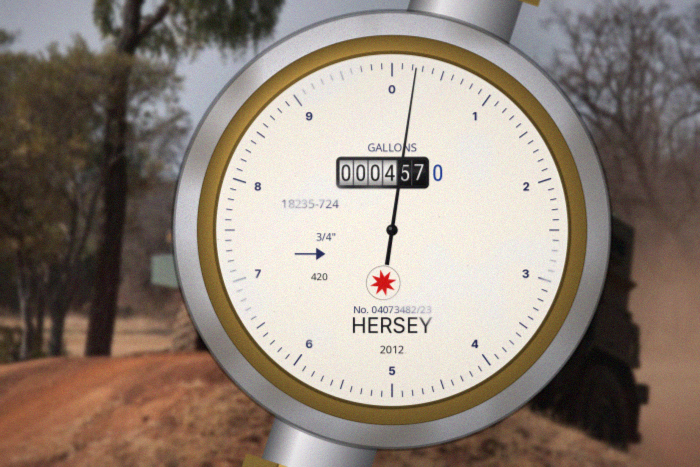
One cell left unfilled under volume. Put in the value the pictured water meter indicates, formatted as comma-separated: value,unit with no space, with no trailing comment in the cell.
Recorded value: 4570.2,gal
